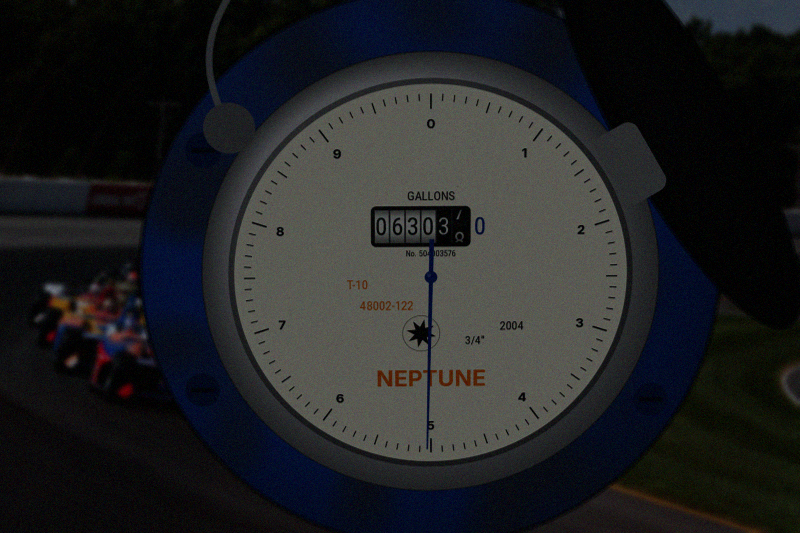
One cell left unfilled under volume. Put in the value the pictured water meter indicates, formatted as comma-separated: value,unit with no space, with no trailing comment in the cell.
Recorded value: 630375.0,gal
